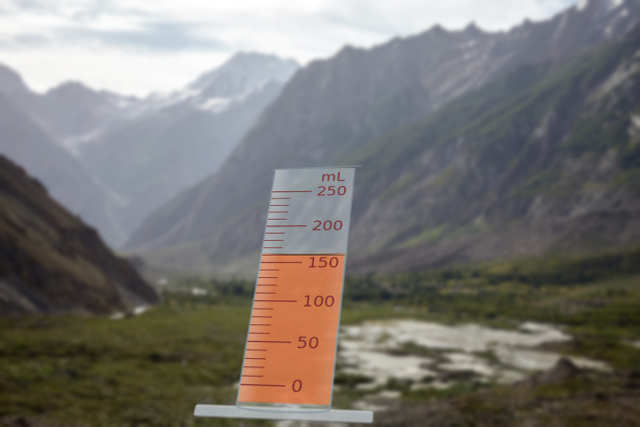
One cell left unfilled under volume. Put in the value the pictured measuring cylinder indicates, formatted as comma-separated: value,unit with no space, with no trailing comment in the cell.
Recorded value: 160,mL
